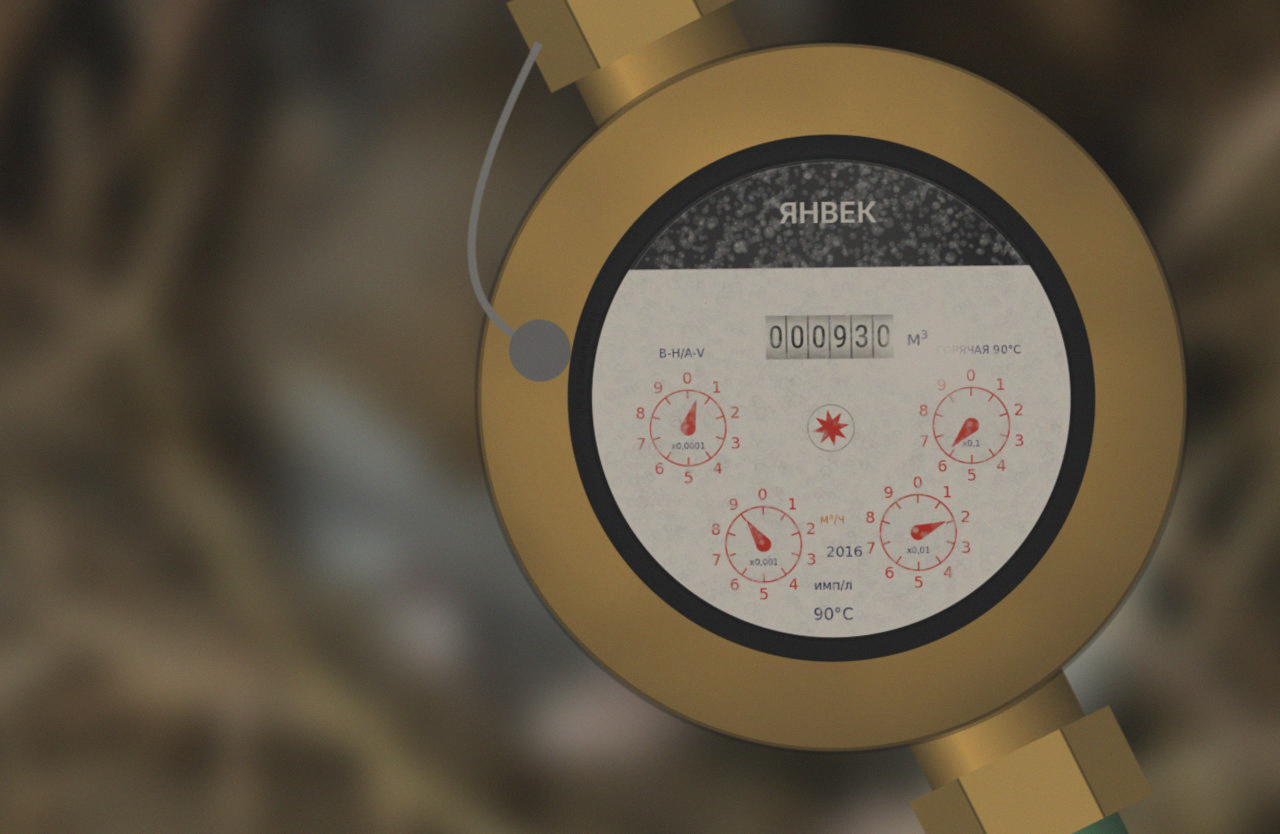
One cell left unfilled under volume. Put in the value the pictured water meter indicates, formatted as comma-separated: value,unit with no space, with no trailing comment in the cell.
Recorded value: 930.6190,m³
